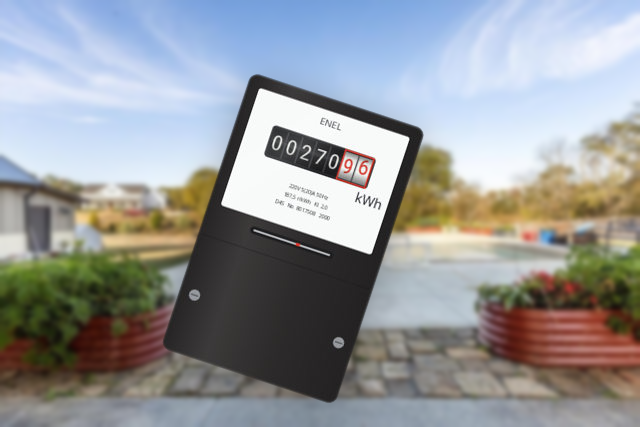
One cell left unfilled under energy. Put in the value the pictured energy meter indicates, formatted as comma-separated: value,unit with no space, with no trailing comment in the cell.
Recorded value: 270.96,kWh
